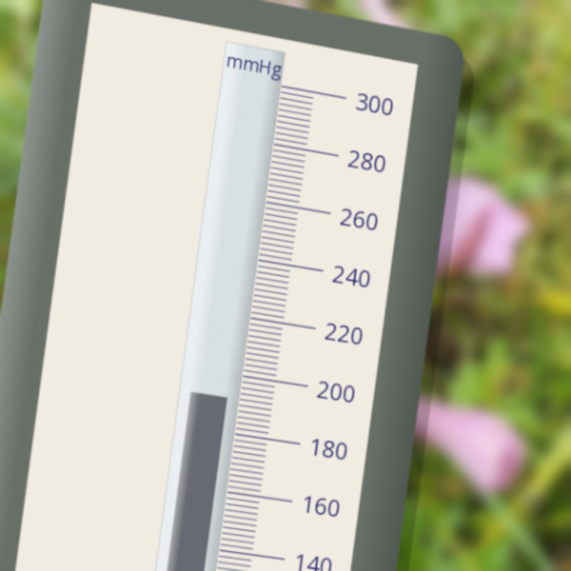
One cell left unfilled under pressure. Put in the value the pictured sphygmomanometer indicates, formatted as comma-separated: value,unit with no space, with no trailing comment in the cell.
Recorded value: 192,mmHg
